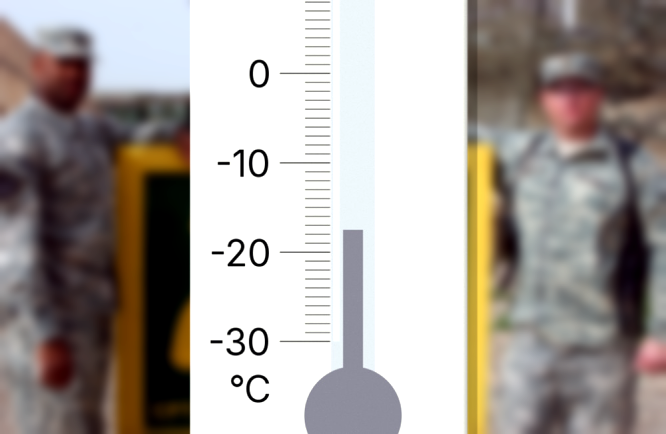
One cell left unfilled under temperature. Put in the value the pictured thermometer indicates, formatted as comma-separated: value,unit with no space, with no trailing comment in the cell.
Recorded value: -17.5,°C
